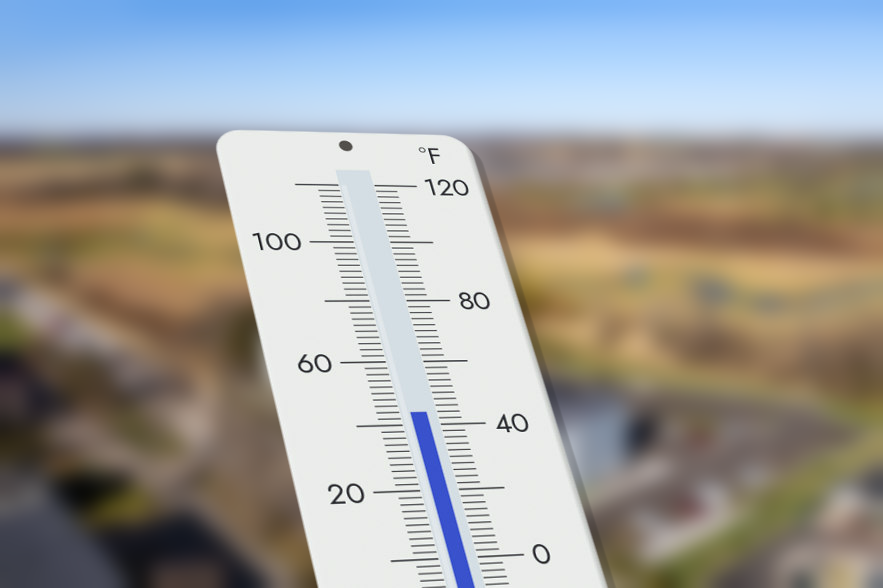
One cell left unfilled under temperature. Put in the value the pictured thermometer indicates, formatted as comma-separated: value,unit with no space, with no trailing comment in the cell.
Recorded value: 44,°F
